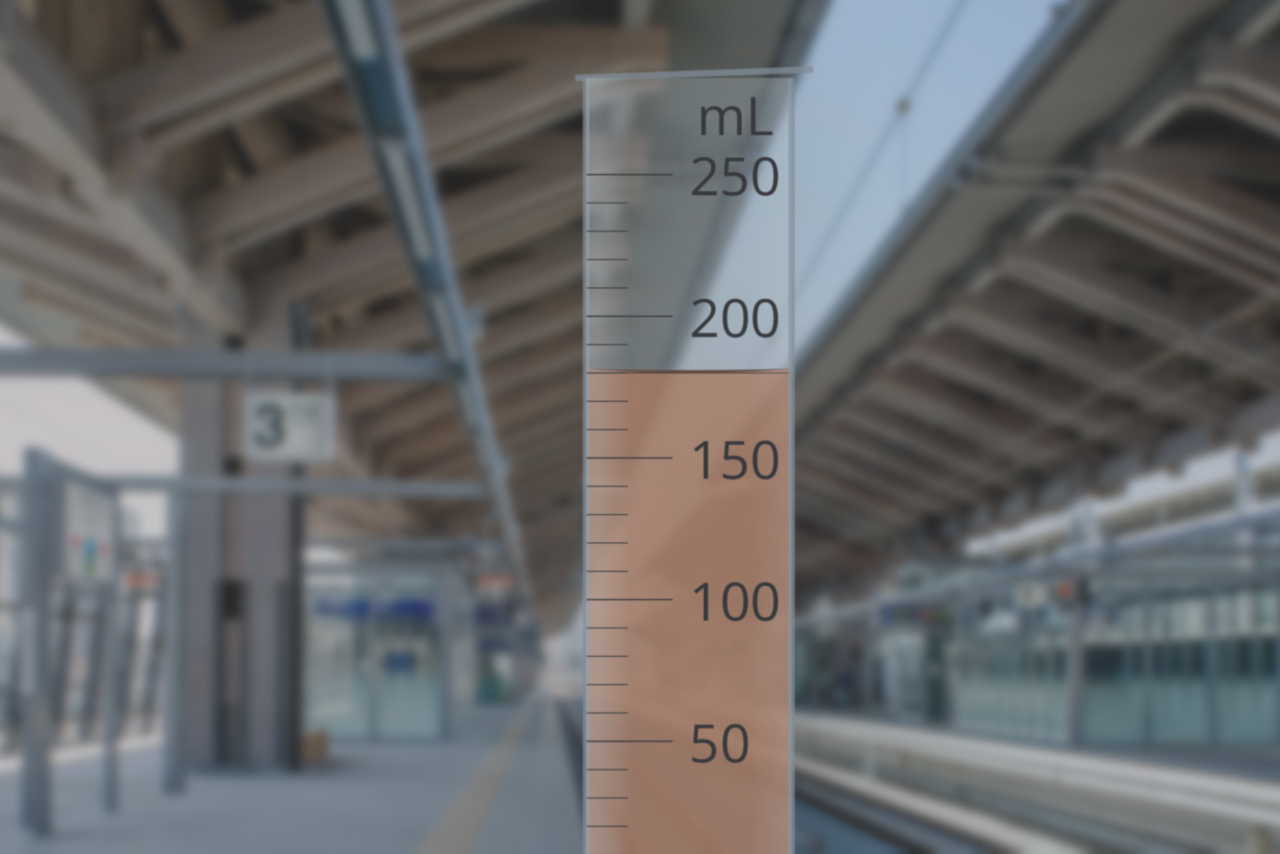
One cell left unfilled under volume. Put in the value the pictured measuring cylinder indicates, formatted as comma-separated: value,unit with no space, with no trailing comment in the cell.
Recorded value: 180,mL
